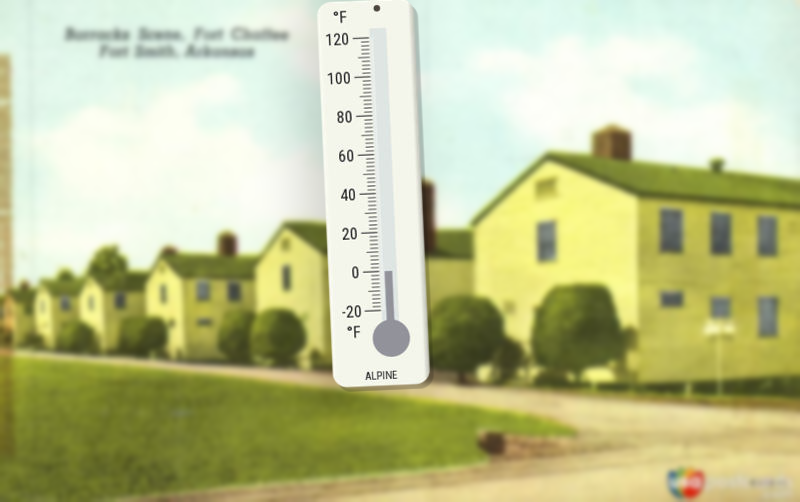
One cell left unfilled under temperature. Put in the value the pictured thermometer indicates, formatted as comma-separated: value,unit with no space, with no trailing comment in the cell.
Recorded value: 0,°F
